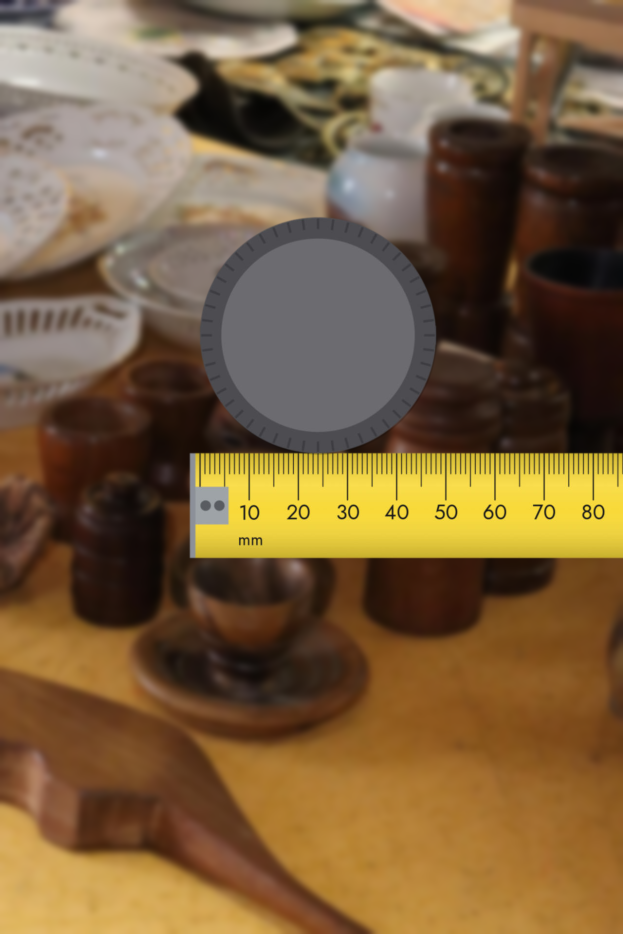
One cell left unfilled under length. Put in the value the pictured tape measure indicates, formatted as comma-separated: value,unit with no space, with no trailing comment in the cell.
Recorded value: 48,mm
